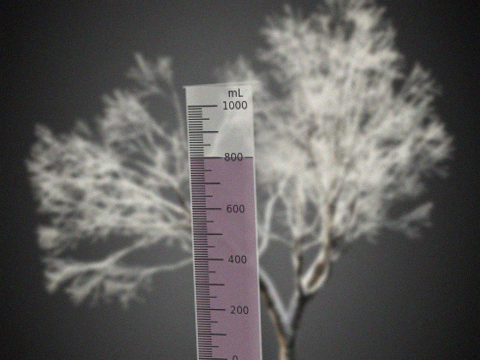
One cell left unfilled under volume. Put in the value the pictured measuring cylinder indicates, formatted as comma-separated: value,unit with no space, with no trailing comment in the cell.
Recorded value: 800,mL
